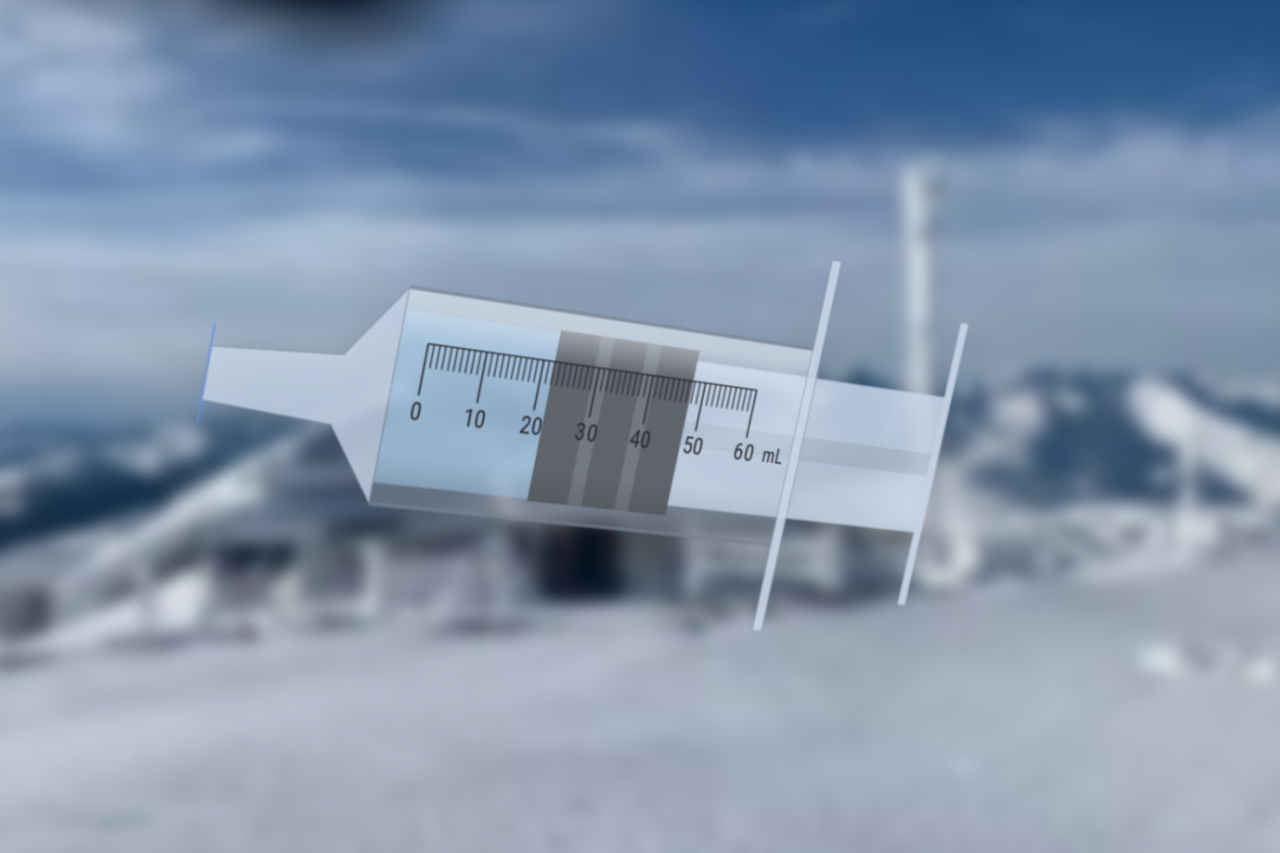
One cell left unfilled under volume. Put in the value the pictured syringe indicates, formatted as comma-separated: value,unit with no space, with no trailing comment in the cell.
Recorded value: 22,mL
